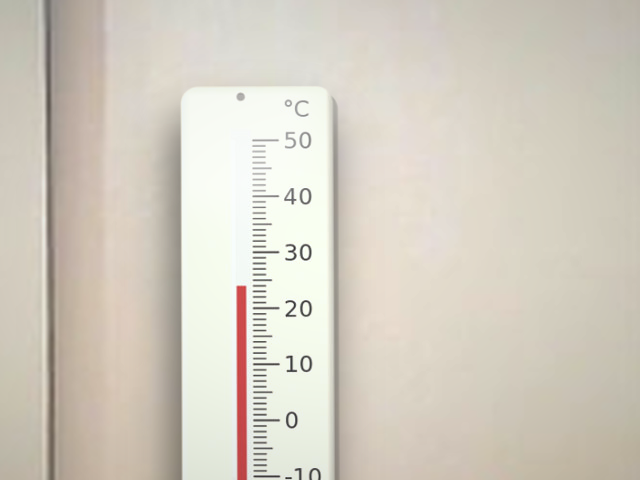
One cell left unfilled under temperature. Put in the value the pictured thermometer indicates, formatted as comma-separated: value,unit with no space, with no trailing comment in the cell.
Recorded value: 24,°C
